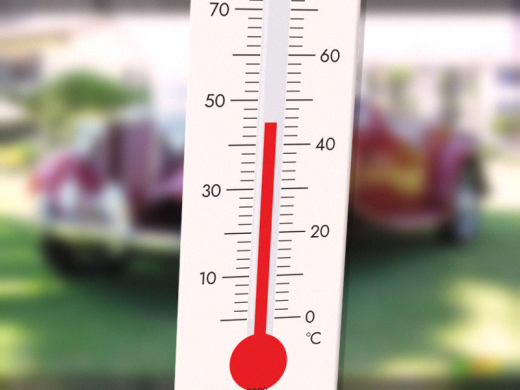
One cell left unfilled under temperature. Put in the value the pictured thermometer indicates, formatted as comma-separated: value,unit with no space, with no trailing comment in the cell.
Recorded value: 45,°C
